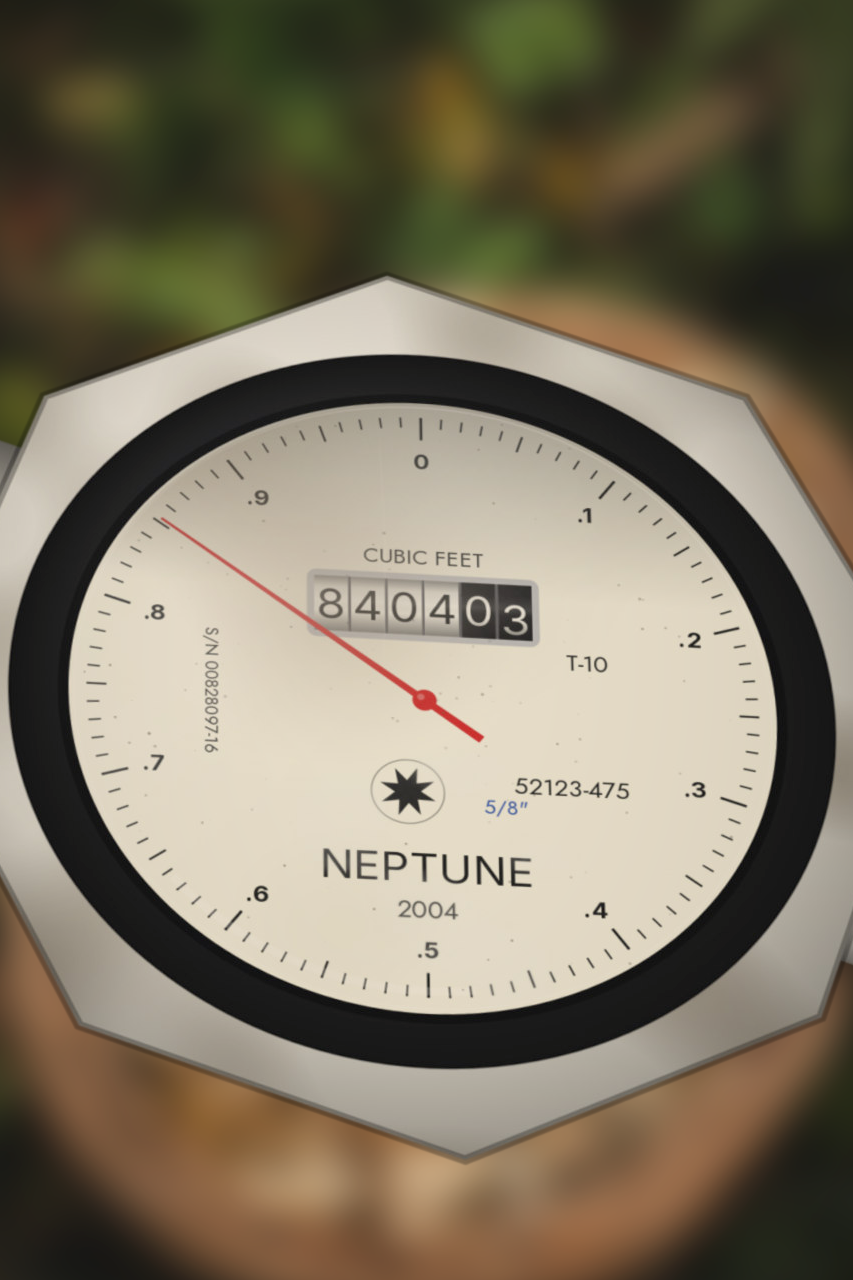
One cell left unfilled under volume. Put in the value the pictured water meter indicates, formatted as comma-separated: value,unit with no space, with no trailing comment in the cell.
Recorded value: 840402.85,ft³
